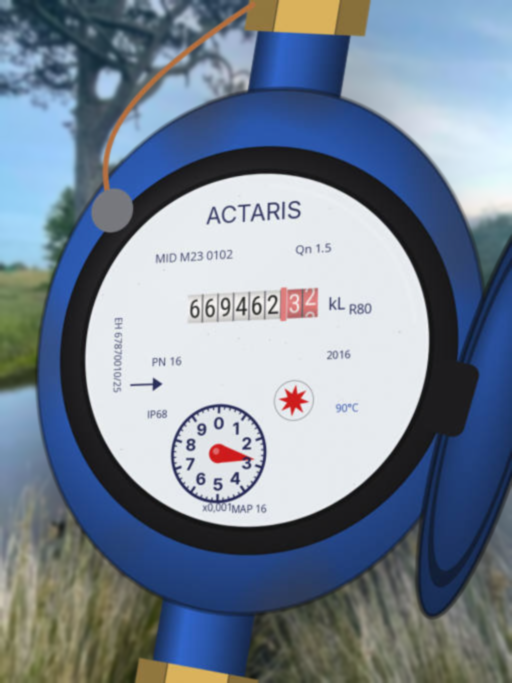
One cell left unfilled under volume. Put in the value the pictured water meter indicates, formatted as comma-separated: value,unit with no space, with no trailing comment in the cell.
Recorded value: 669462.322,kL
